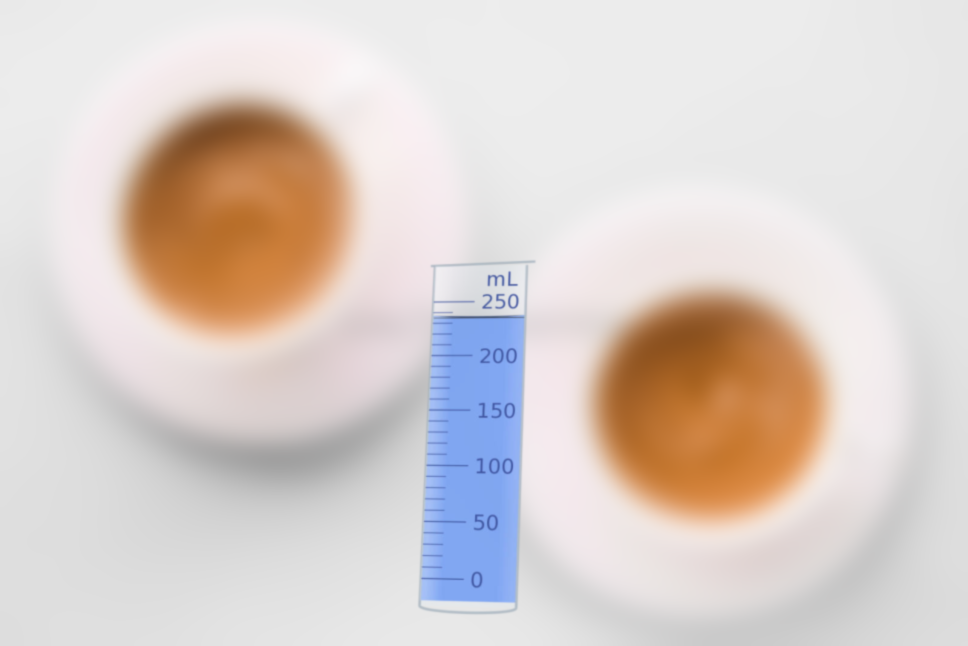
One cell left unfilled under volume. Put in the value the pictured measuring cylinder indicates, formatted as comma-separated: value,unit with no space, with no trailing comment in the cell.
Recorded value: 235,mL
